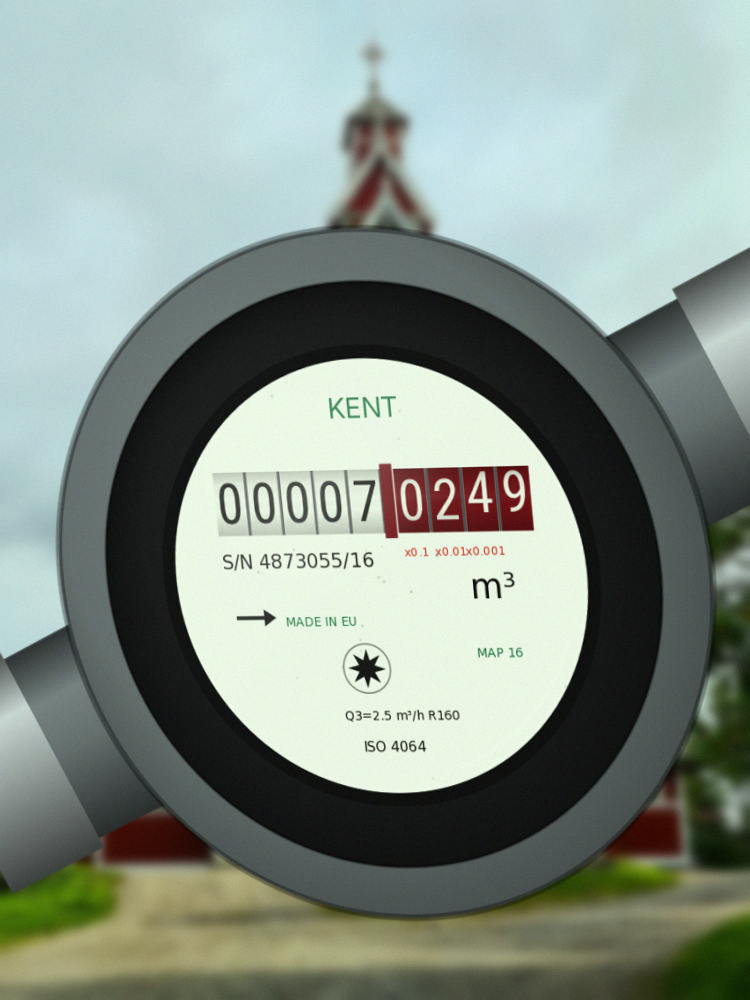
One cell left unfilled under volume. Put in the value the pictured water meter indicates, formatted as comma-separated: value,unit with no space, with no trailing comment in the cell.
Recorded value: 7.0249,m³
